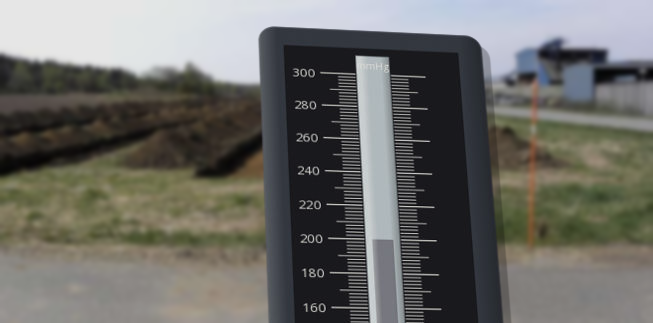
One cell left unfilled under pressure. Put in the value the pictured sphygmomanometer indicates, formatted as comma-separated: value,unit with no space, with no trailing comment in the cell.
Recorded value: 200,mmHg
